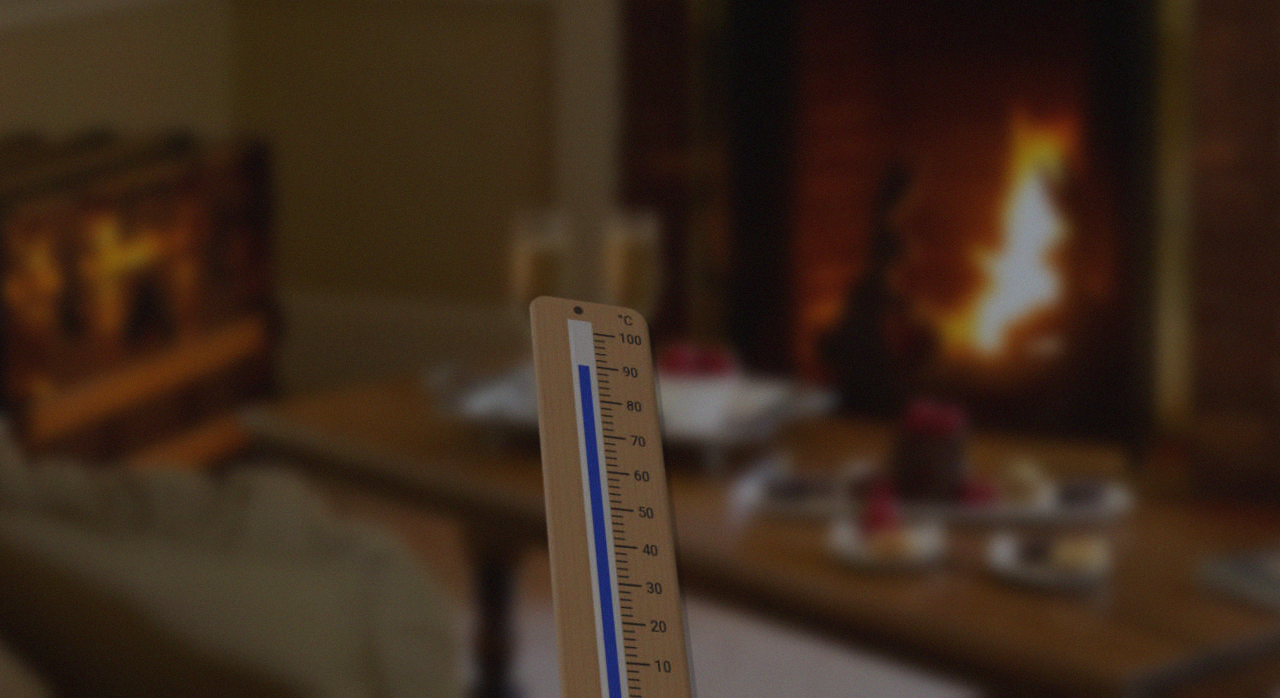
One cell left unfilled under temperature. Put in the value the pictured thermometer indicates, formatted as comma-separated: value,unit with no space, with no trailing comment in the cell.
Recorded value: 90,°C
